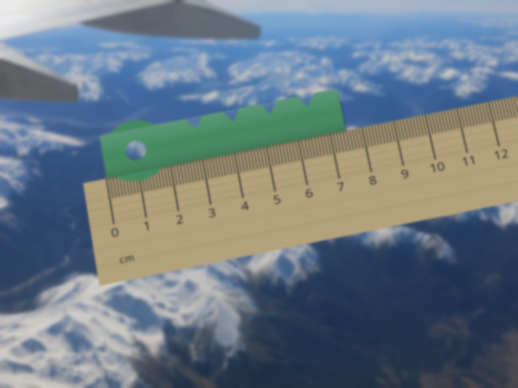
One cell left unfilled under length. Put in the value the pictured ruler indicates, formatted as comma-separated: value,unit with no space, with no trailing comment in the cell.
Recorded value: 7.5,cm
